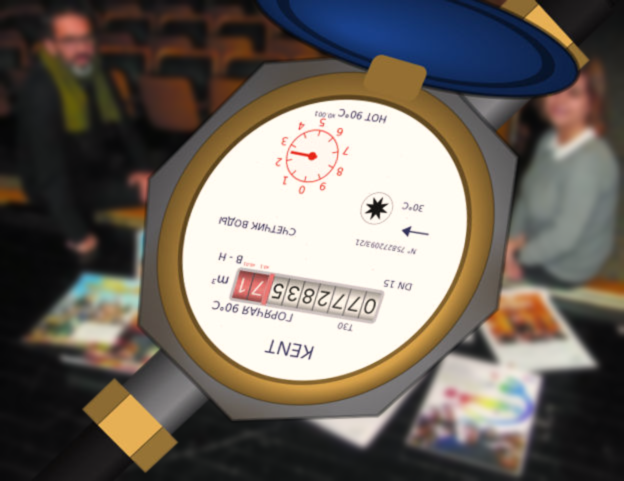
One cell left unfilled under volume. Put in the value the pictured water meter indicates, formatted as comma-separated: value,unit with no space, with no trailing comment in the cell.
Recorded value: 772835.712,m³
